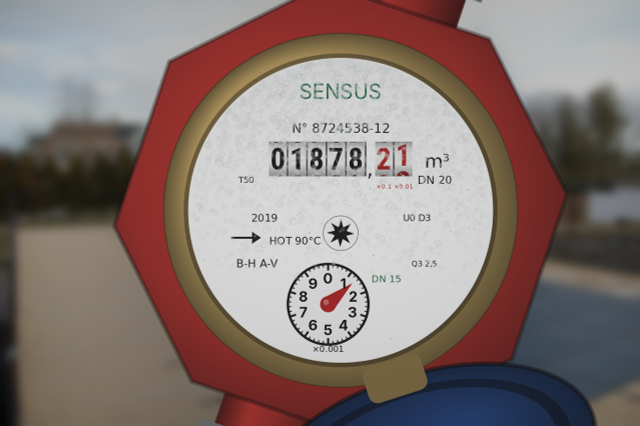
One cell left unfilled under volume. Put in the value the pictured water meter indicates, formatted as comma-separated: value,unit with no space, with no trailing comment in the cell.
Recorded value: 1878.211,m³
